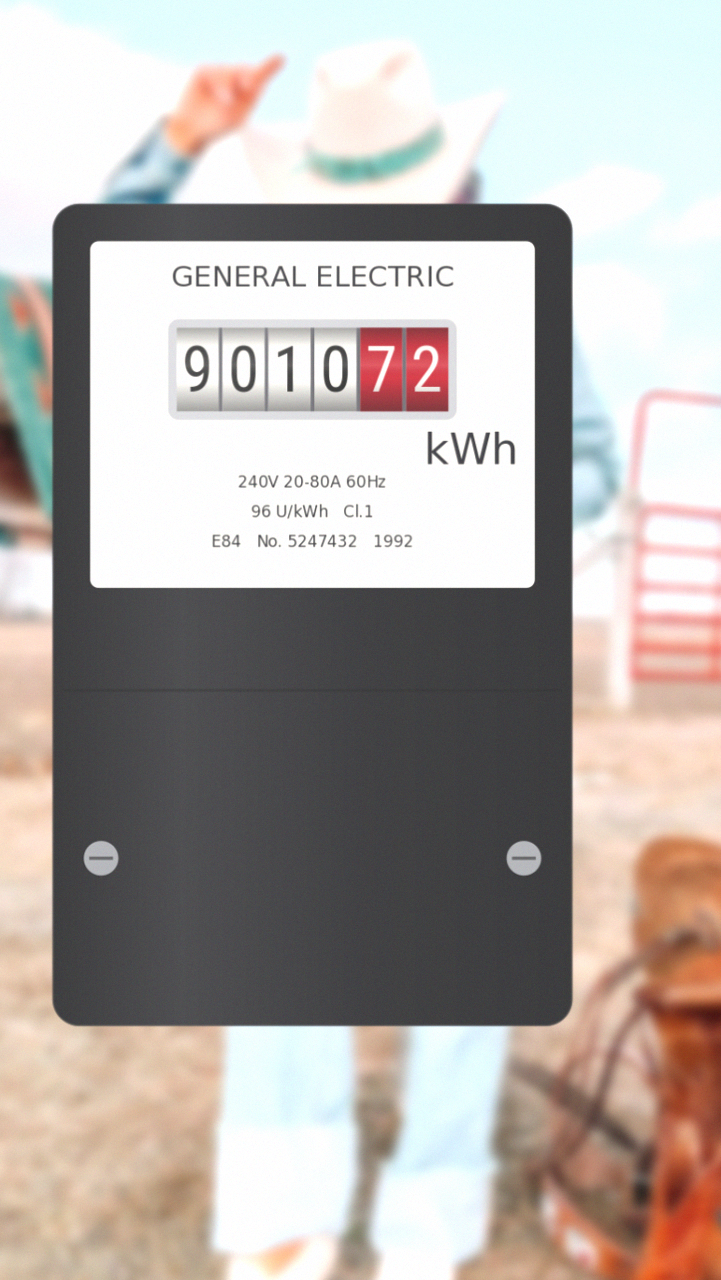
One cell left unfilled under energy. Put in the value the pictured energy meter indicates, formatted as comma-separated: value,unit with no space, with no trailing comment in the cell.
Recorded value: 9010.72,kWh
